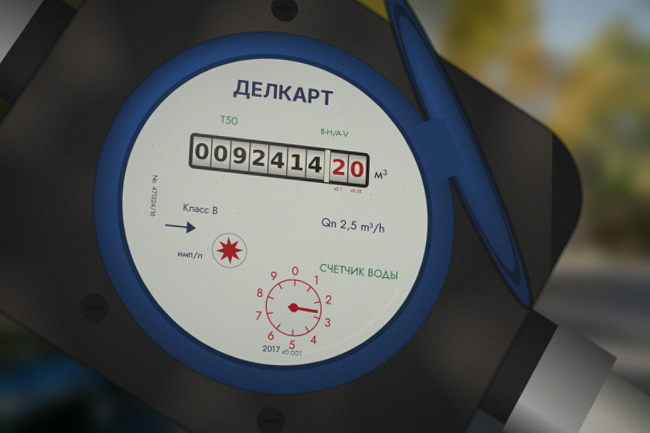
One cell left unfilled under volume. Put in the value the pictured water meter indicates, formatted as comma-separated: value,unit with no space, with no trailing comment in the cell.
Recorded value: 92414.202,m³
